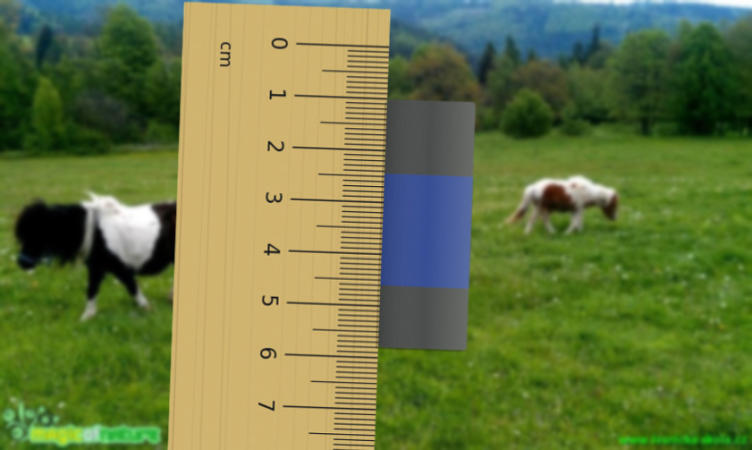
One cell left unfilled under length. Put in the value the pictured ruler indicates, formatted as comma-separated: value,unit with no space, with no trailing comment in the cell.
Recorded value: 4.8,cm
